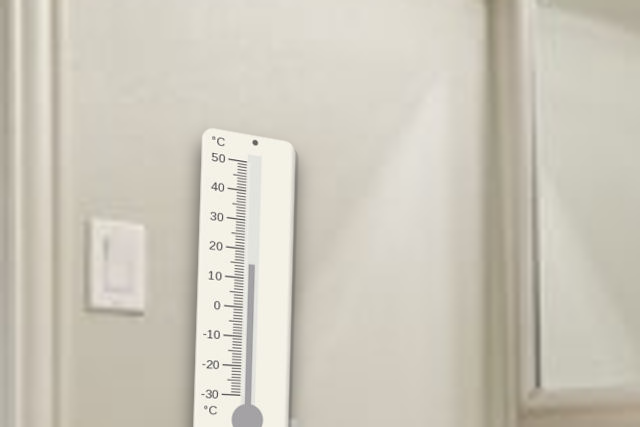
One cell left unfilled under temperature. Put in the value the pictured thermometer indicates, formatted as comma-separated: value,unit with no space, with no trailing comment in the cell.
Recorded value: 15,°C
